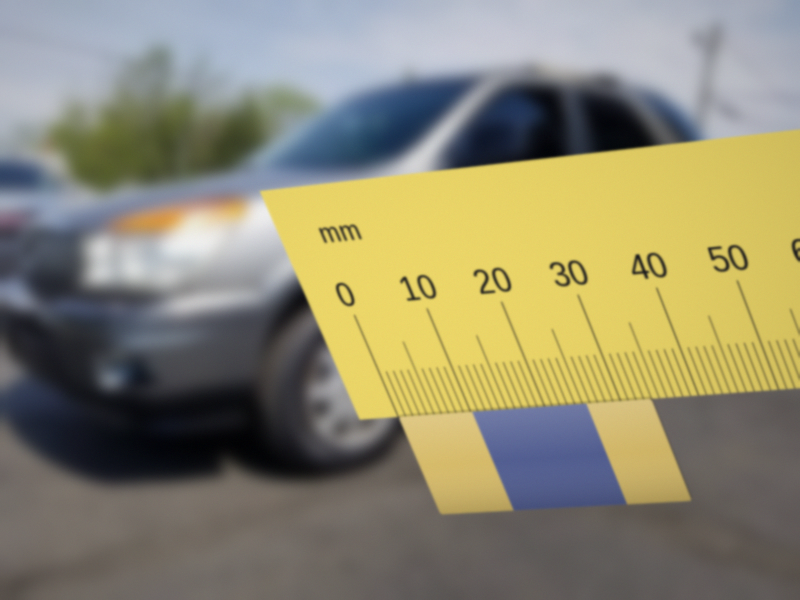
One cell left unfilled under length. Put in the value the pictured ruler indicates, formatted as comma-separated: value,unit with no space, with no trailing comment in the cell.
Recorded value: 34,mm
